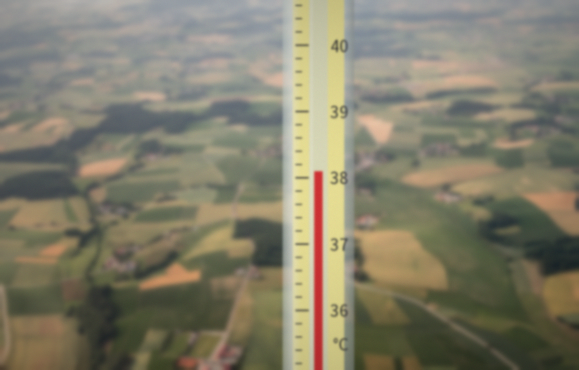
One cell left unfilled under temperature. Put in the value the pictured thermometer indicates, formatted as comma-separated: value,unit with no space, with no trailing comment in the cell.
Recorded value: 38.1,°C
